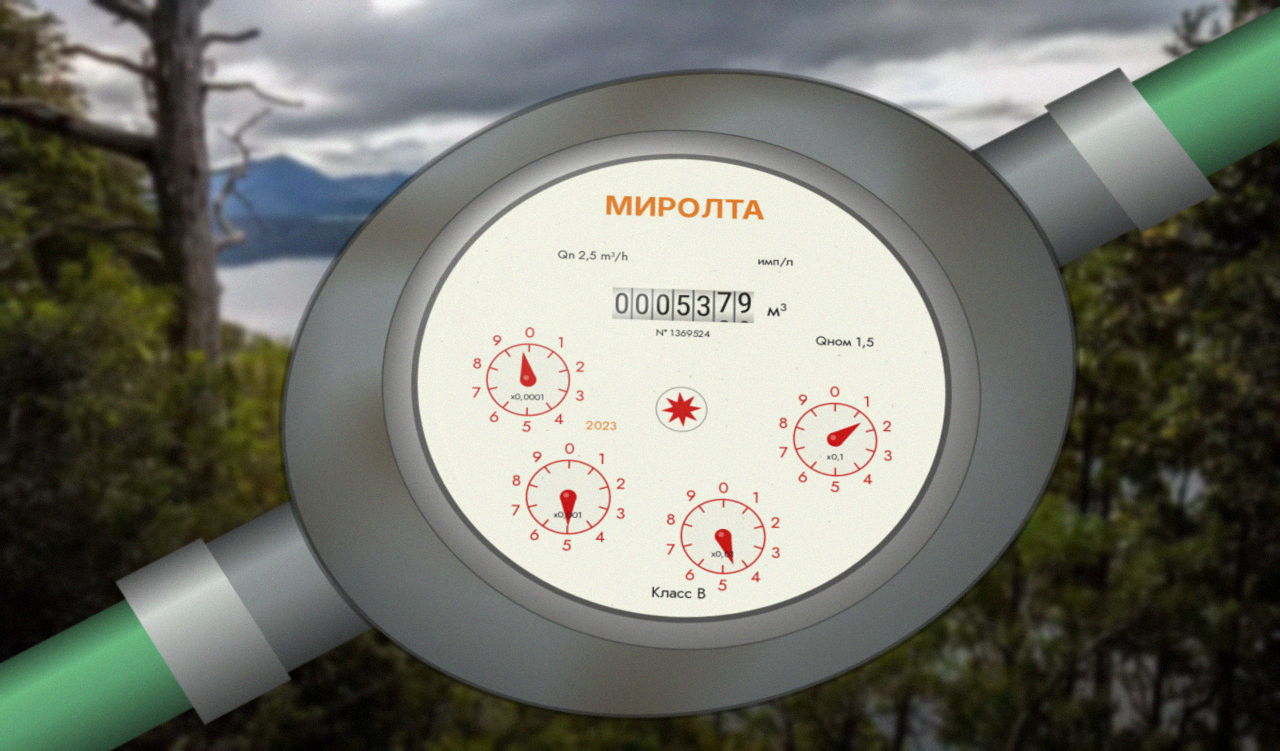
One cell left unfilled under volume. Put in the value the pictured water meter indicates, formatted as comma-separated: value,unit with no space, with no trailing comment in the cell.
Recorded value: 5379.1449,m³
